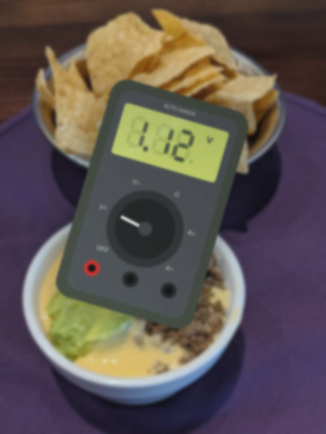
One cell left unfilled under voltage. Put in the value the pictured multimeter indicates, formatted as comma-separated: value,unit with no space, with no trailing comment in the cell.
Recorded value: 1.12,V
